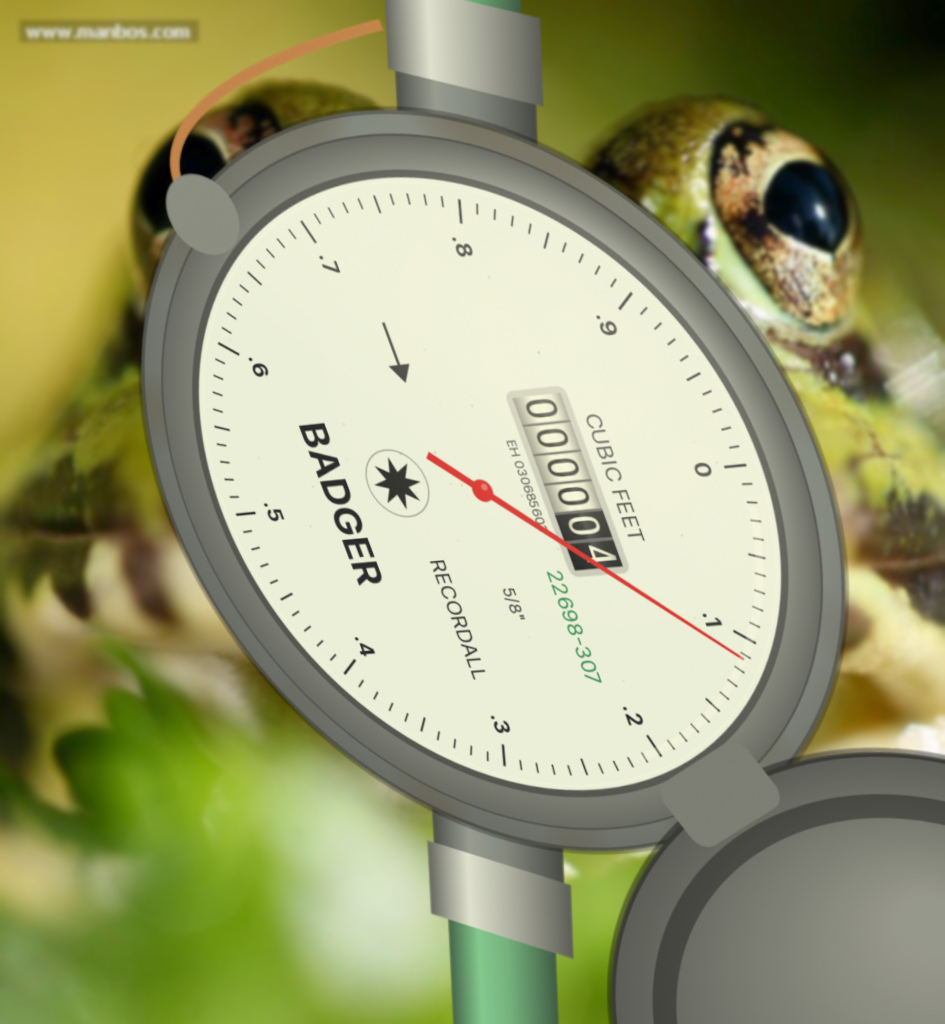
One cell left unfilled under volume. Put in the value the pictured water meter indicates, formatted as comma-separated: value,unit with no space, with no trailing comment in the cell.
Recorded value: 4.11,ft³
